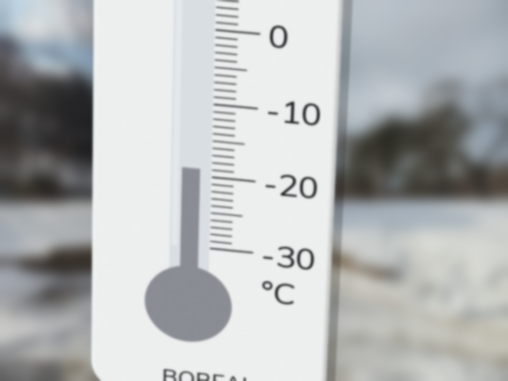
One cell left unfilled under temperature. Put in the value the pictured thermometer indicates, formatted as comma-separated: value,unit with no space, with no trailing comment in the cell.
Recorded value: -19,°C
